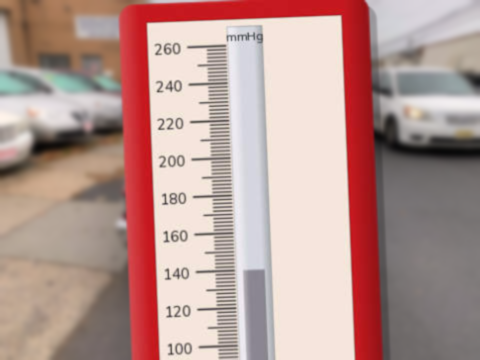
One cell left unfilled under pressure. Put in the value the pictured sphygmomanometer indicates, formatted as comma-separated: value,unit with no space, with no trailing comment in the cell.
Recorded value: 140,mmHg
